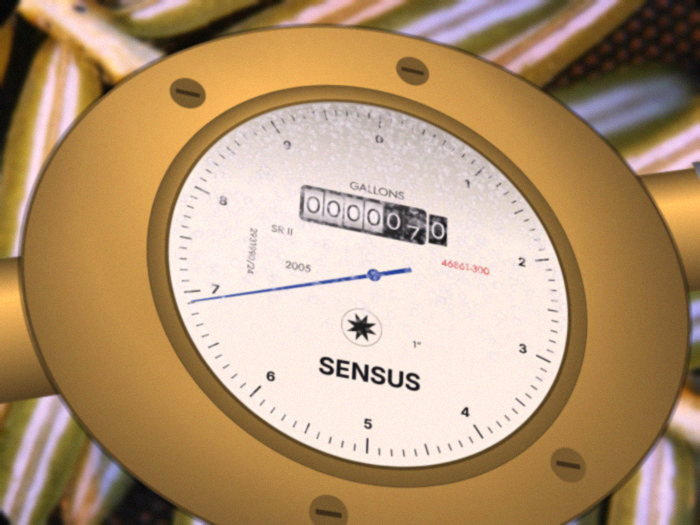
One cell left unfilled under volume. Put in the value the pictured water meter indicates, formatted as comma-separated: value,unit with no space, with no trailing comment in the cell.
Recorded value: 66.9,gal
